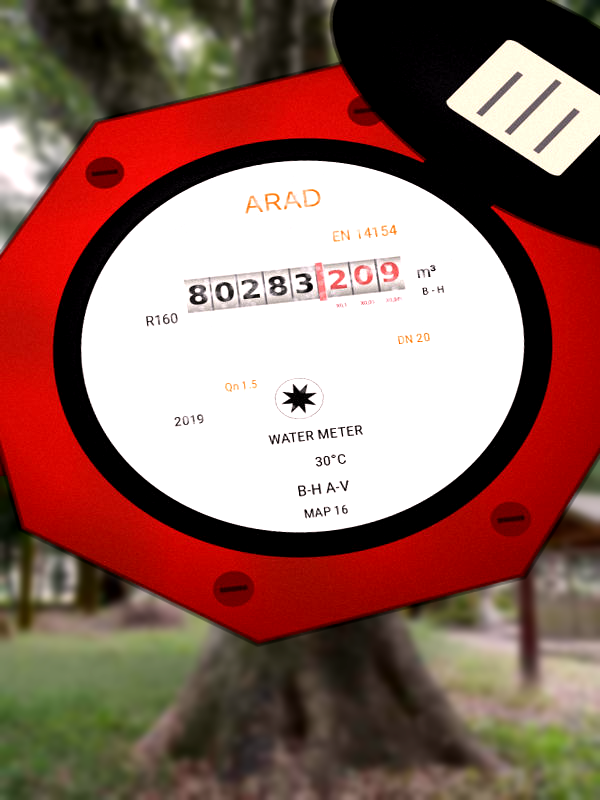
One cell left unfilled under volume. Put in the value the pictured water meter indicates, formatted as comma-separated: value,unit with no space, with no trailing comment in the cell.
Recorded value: 80283.209,m³
